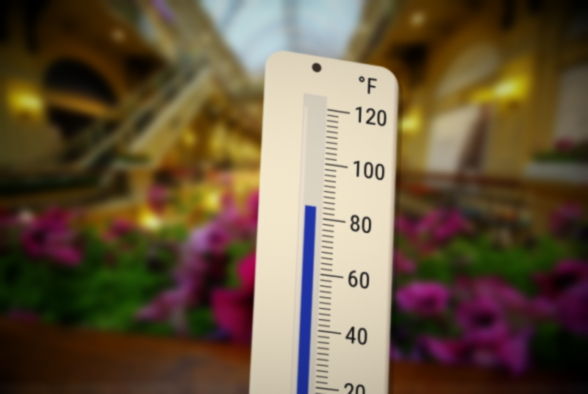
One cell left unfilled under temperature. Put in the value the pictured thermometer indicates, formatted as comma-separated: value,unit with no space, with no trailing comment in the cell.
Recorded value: 84,°F
